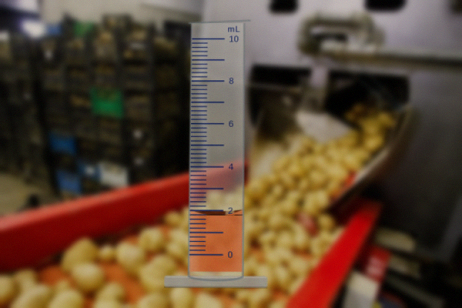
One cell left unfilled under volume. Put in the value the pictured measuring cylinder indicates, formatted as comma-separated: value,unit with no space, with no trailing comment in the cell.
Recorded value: 1.8,mL
